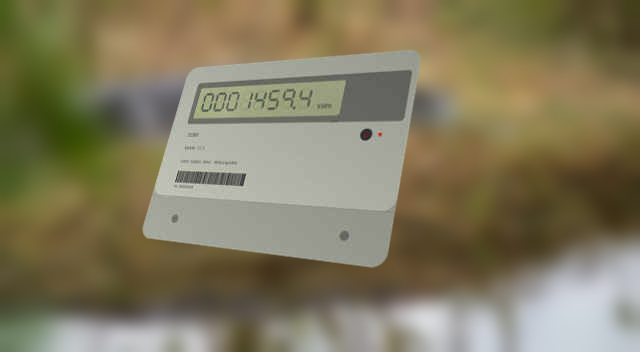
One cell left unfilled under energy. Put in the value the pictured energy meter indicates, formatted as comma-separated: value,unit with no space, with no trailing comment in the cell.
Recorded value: 1459.4,kWh
